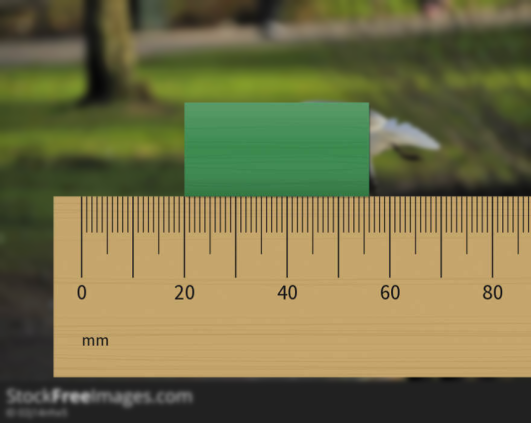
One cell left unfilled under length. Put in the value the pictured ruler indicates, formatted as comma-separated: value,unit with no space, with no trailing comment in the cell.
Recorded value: 36,mm
